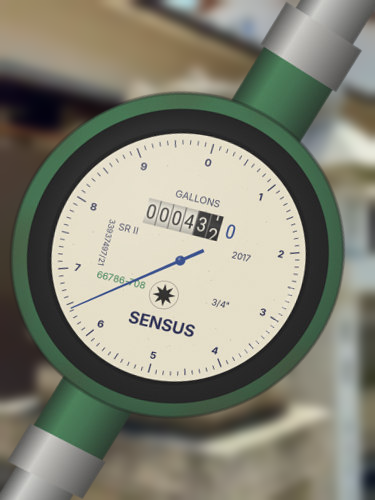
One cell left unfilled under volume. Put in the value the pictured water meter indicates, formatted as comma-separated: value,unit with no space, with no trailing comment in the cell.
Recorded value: 4316.4,gal
